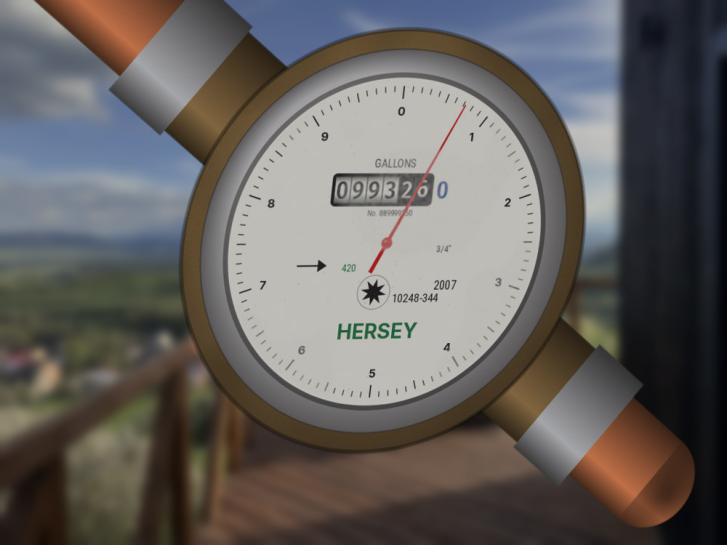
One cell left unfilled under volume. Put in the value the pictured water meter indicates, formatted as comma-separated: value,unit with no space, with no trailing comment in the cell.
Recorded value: 993260.7,gal
